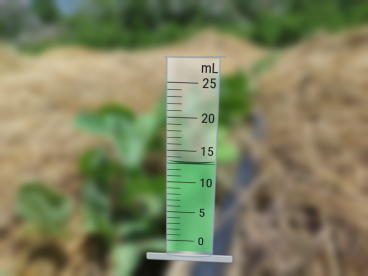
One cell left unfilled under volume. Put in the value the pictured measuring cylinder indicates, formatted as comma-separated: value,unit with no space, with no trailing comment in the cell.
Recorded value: 13,mL
